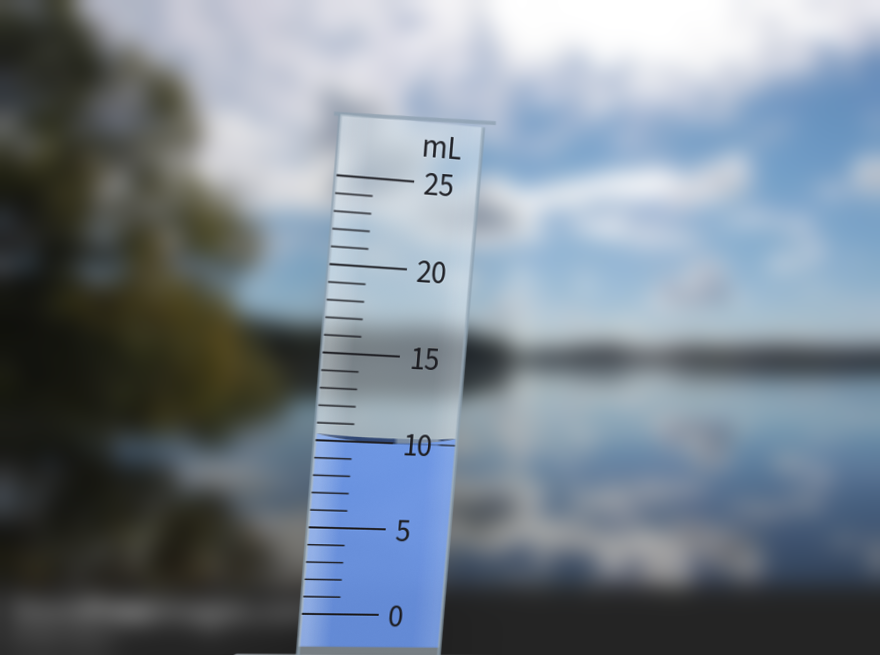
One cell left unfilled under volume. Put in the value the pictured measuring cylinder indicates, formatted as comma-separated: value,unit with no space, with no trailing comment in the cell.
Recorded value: 10,mL
